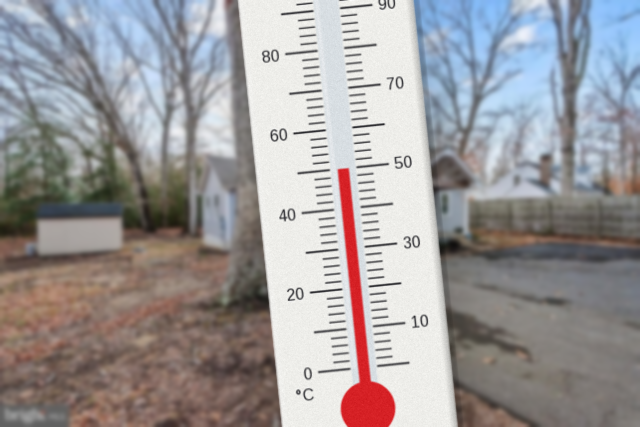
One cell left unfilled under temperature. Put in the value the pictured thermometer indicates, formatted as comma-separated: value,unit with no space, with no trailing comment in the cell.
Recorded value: 50,°C
